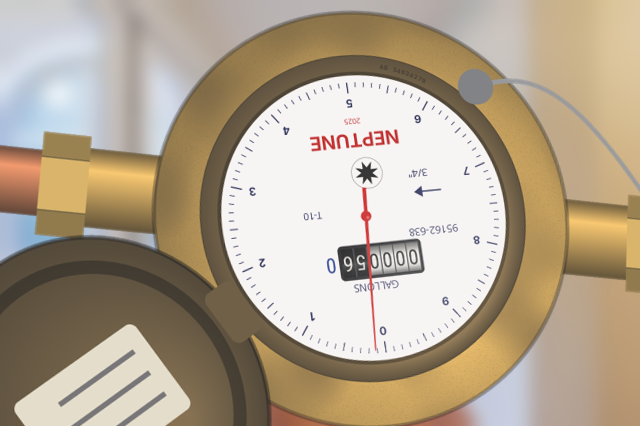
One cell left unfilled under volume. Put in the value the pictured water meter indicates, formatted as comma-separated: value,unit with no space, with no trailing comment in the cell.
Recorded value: 560.1,gal
